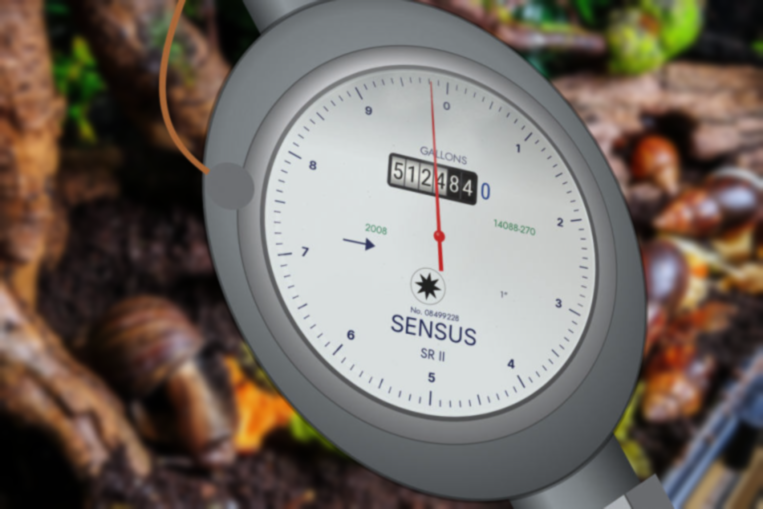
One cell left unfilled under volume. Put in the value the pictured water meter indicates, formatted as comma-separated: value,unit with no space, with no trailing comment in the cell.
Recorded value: 5124839.8,gal
